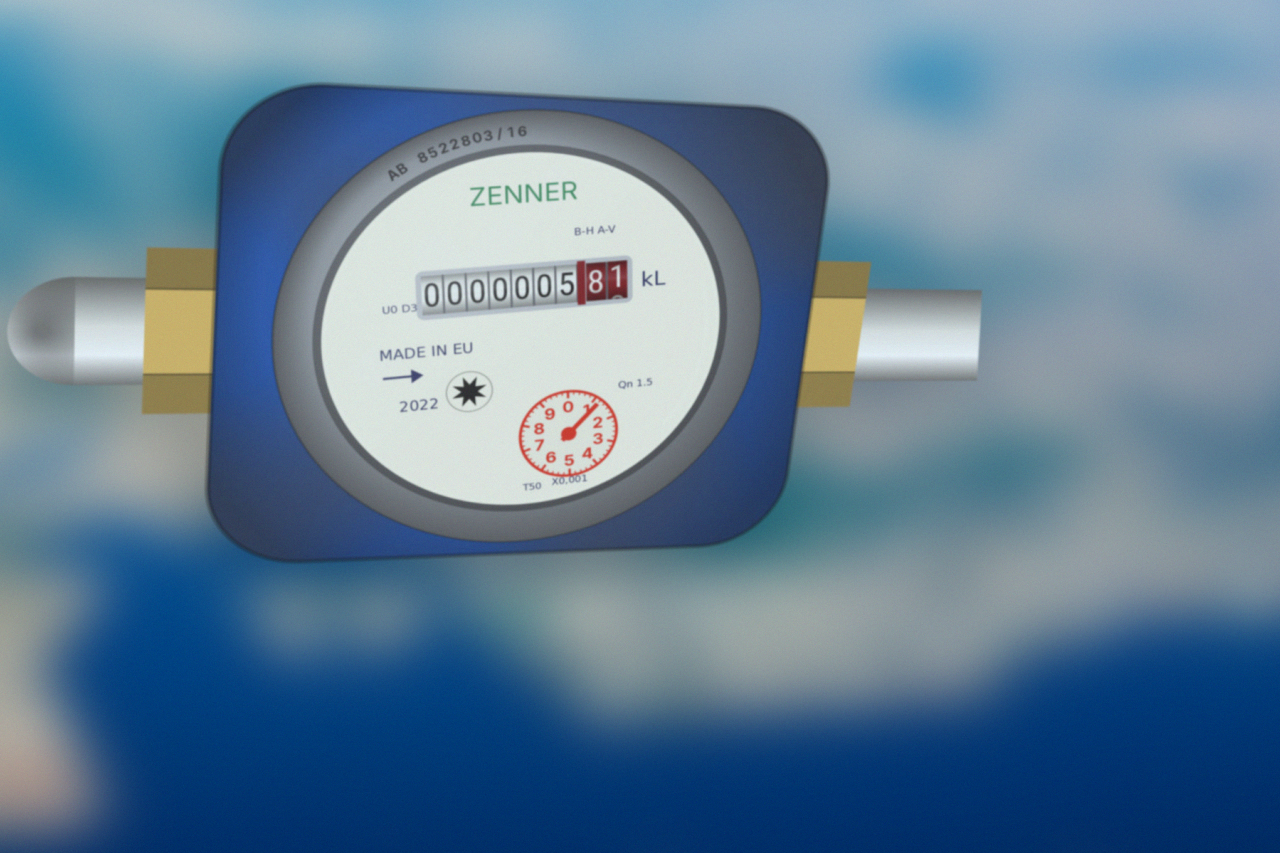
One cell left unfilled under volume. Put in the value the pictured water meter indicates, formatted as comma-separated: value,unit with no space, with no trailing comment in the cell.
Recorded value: 5.811,kL
